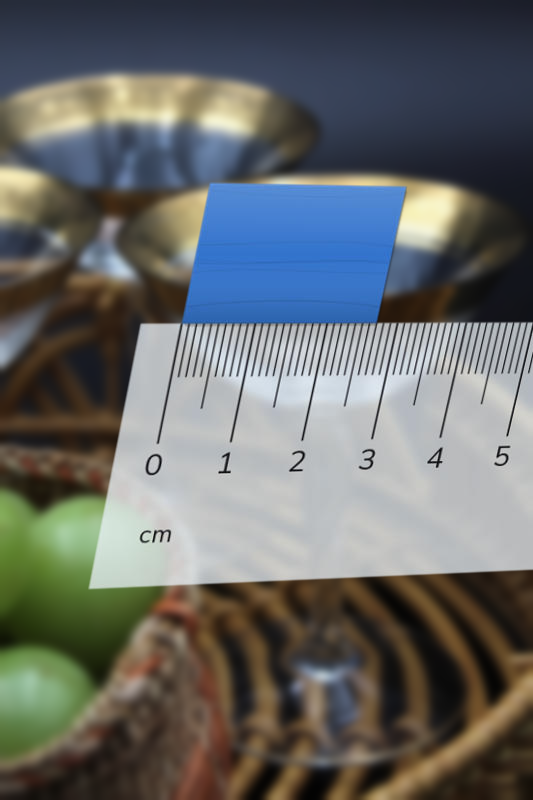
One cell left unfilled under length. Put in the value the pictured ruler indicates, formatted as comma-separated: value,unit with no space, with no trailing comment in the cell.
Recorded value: 2.7,cm
